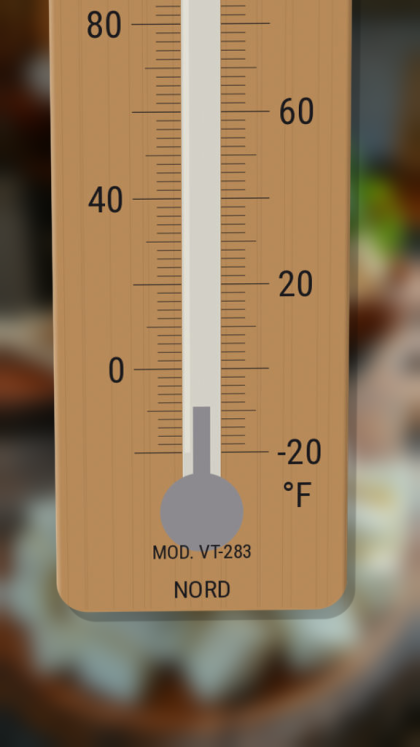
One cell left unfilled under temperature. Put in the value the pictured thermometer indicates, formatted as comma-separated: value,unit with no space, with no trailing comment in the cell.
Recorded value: -9,°F
